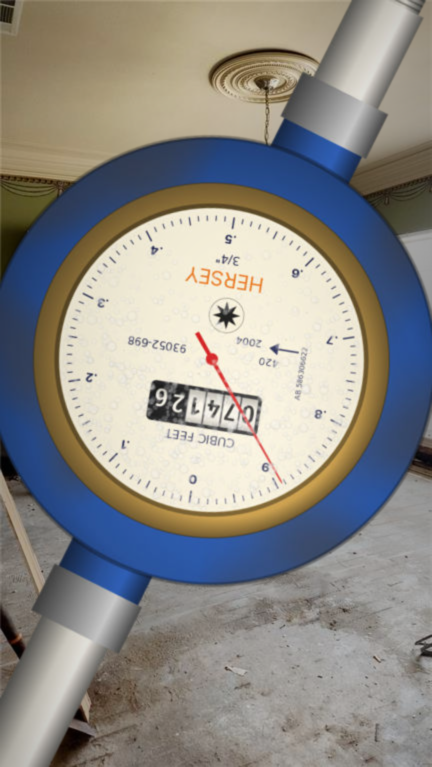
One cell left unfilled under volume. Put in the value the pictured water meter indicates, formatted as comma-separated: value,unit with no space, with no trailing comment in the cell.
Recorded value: 74125.89,ft³
